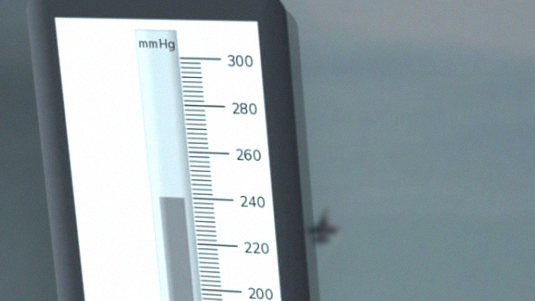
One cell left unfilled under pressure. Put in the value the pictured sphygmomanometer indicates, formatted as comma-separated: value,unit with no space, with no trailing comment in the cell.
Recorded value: 240,mmHg
